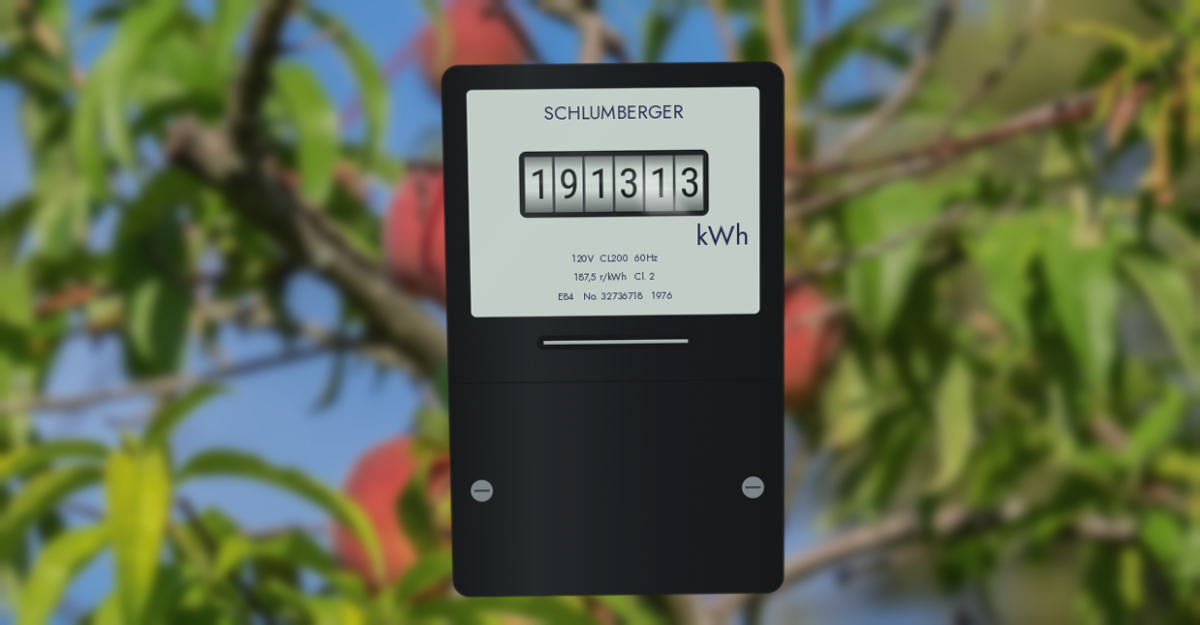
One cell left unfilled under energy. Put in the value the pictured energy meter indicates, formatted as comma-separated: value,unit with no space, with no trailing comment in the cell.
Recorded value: 191313,kWh
